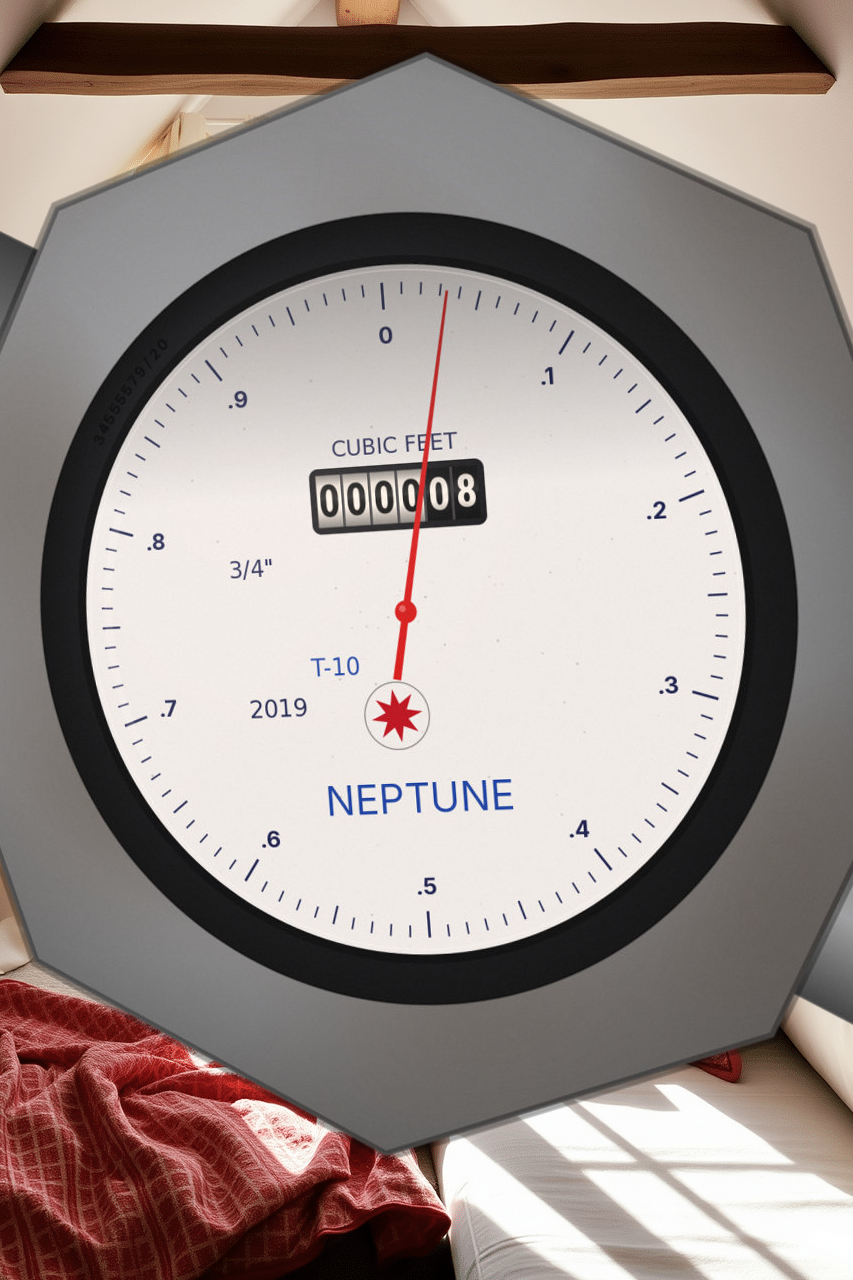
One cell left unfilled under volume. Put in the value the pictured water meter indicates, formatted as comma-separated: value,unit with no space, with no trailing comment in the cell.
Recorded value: 8.03,ft³
